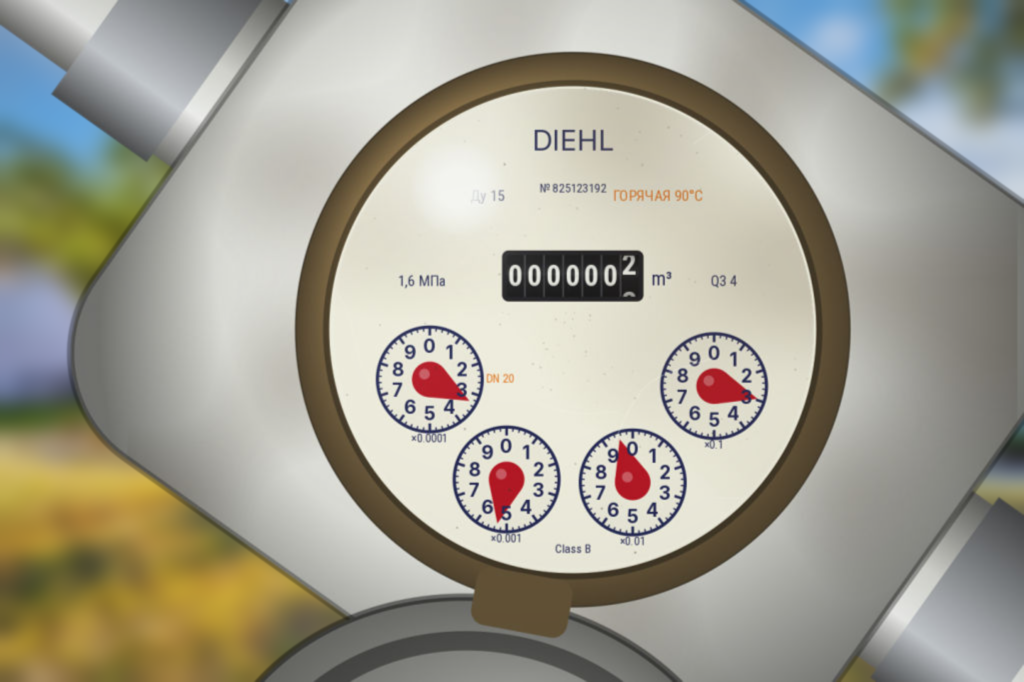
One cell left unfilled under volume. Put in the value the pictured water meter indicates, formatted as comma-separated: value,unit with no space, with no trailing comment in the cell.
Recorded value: 2.2953,m³
